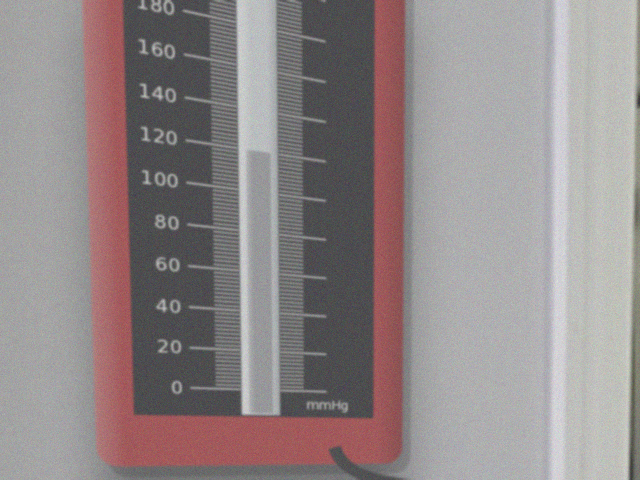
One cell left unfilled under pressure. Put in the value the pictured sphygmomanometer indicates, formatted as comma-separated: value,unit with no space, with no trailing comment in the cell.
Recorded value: 120,mmHg
